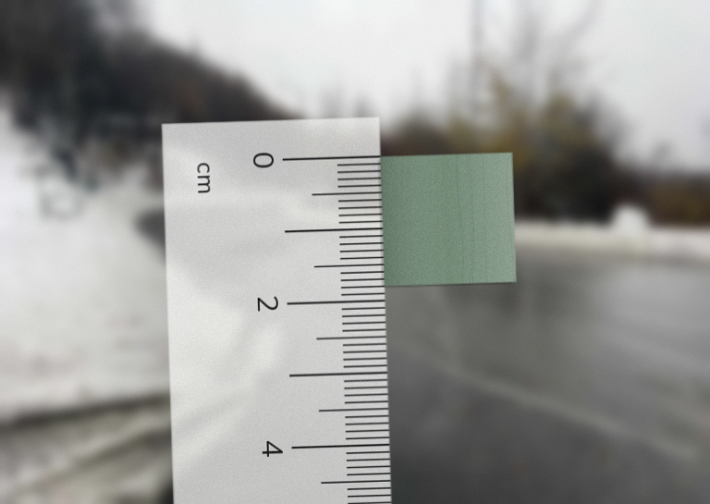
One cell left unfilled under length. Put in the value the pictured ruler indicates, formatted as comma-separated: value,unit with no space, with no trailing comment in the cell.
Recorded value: 1.8,cm
